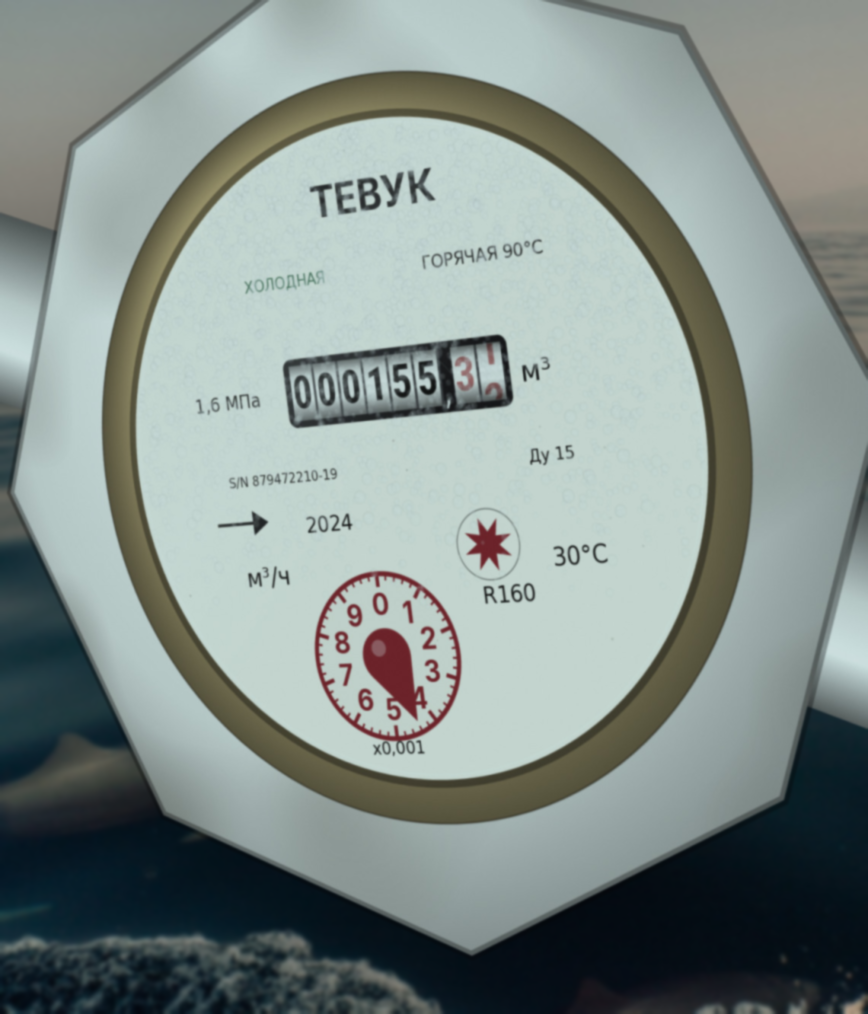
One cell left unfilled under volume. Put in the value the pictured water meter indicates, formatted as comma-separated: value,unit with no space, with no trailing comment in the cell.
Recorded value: 155.314,m³
